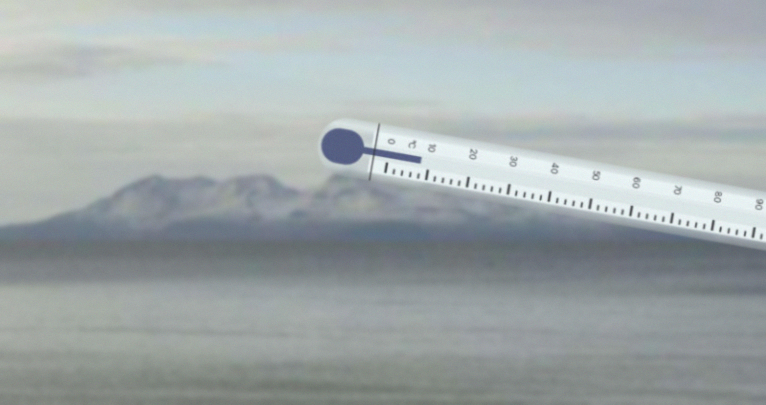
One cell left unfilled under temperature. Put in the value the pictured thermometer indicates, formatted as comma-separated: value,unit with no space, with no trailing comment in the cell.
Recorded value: 8,°C
